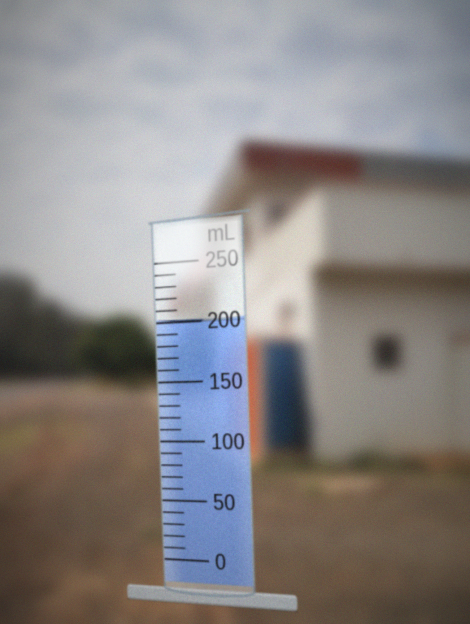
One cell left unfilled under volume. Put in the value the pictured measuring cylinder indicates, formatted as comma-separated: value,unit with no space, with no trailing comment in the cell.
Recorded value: 200,mL
